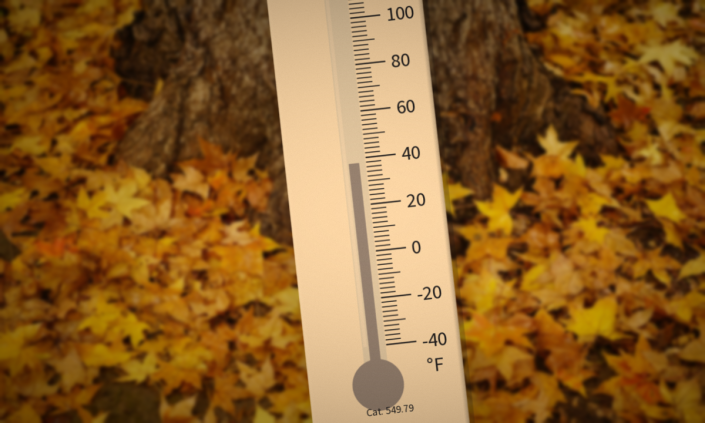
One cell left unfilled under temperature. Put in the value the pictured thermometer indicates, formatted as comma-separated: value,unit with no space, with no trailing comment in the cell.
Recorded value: 38,°F
